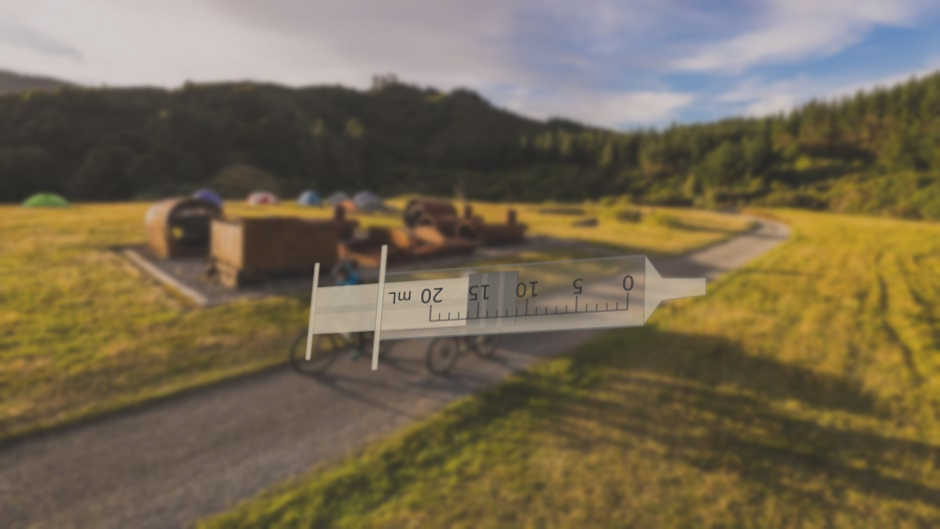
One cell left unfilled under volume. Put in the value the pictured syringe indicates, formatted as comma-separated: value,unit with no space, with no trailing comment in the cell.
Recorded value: 11,mL
